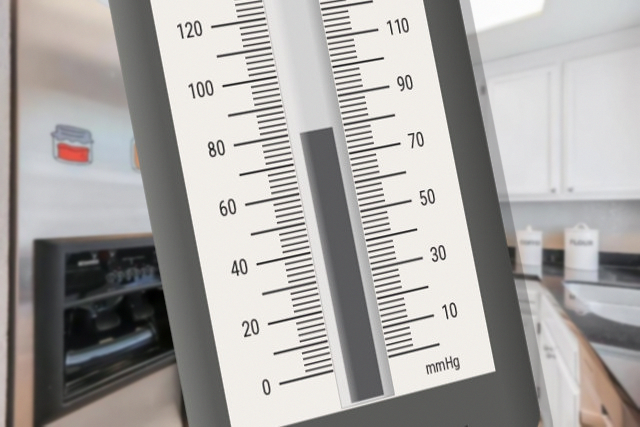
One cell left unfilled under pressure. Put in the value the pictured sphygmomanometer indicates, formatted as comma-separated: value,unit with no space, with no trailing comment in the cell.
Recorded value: 80,mmHg
